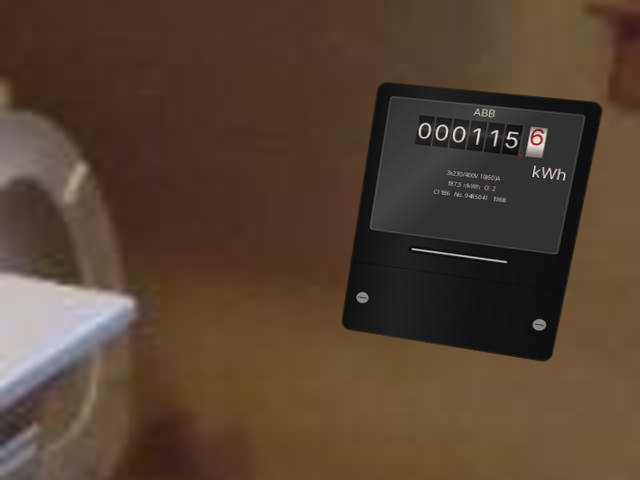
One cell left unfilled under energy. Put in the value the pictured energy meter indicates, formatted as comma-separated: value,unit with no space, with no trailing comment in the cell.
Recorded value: 115.6,kWh
